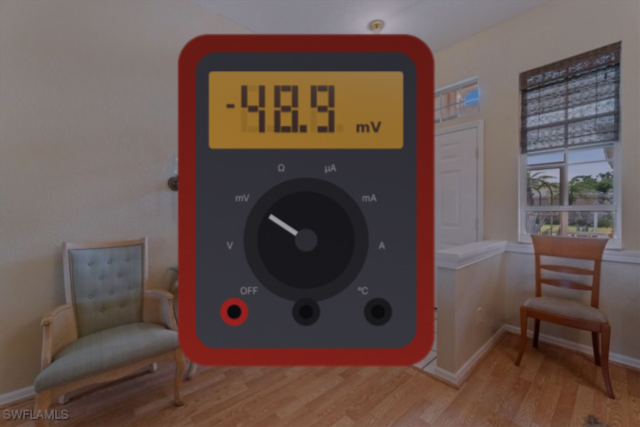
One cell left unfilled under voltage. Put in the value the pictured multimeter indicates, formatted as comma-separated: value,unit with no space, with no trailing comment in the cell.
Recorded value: -48.9,mV
